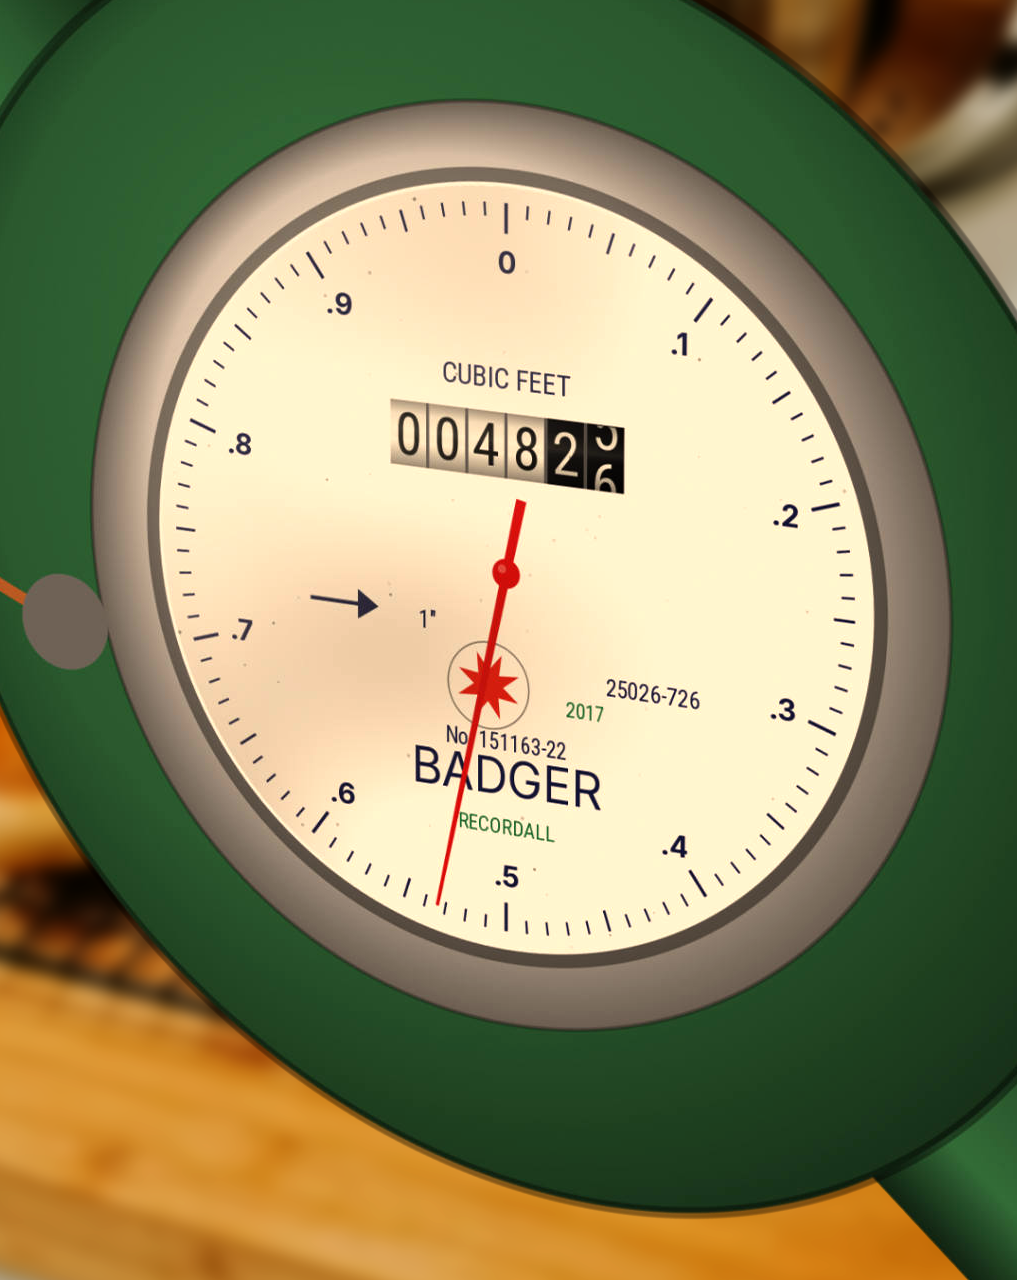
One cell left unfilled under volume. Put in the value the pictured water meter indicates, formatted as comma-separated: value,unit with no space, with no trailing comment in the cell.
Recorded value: 4825.53,ft³
